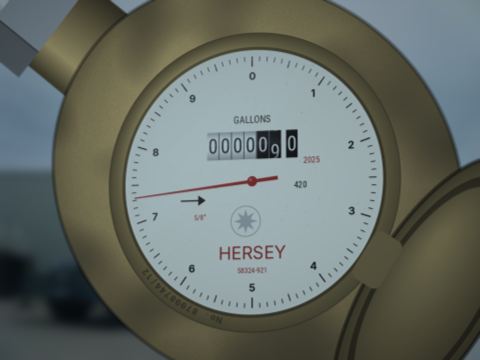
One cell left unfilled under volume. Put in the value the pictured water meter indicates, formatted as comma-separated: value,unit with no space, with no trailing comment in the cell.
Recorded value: 87.3,gal
